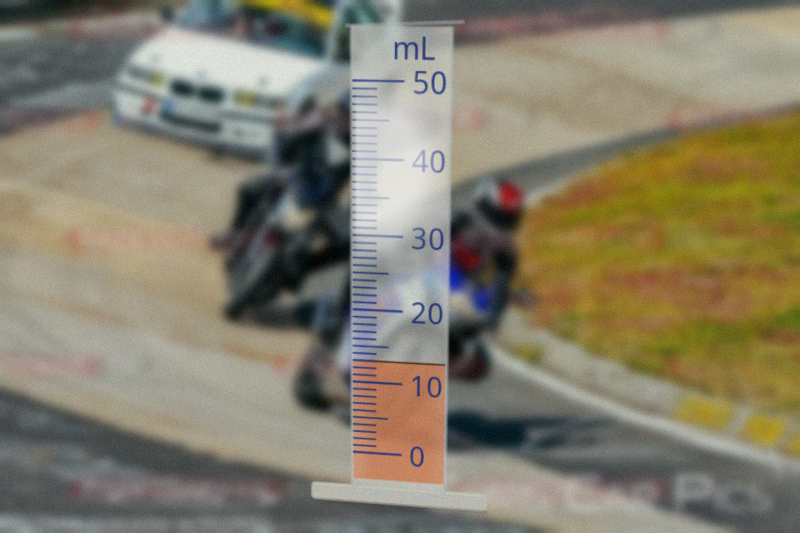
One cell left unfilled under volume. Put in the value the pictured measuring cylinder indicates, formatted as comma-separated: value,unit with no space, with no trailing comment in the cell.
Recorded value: 13,mL
